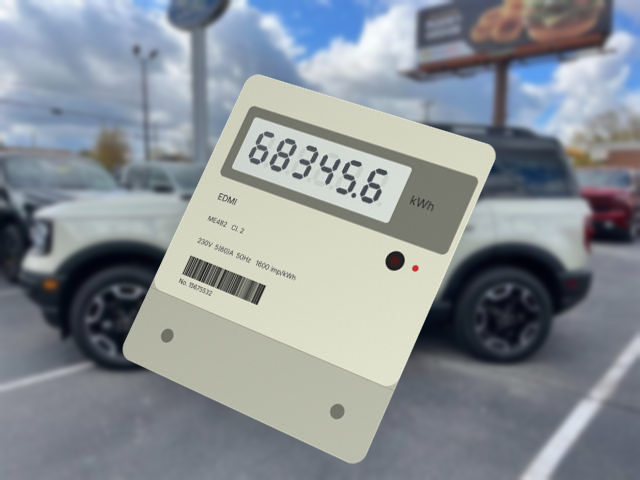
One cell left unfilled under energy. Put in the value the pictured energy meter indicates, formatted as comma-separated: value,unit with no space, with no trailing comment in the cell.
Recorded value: 68345.6,kWh
